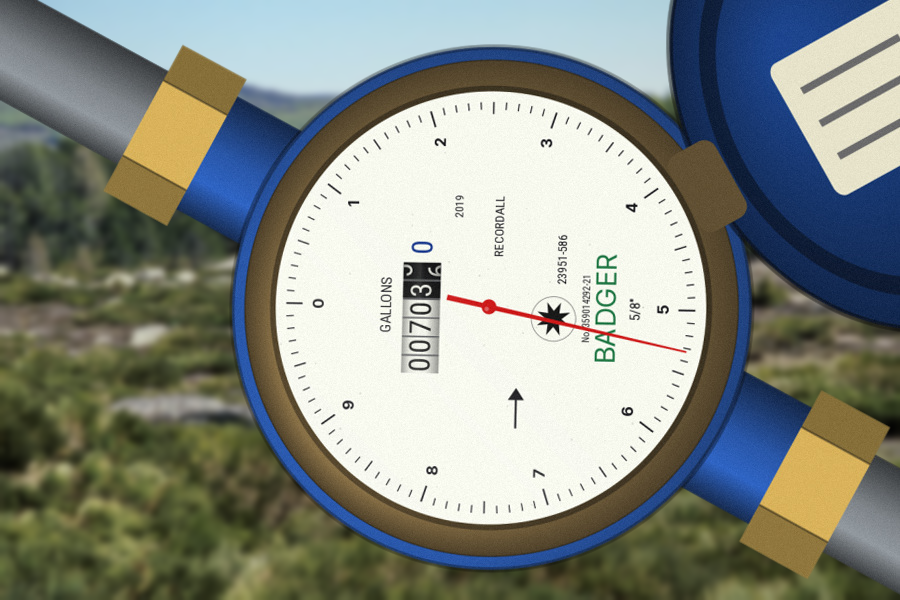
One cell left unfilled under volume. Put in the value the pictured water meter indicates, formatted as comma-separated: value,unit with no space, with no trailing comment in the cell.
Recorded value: 70355.3,gal
